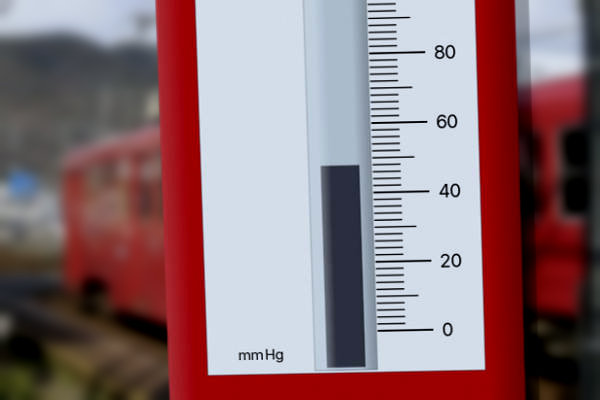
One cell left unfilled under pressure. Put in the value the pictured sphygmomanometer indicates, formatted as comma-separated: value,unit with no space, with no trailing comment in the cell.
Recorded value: 48,mmHg
